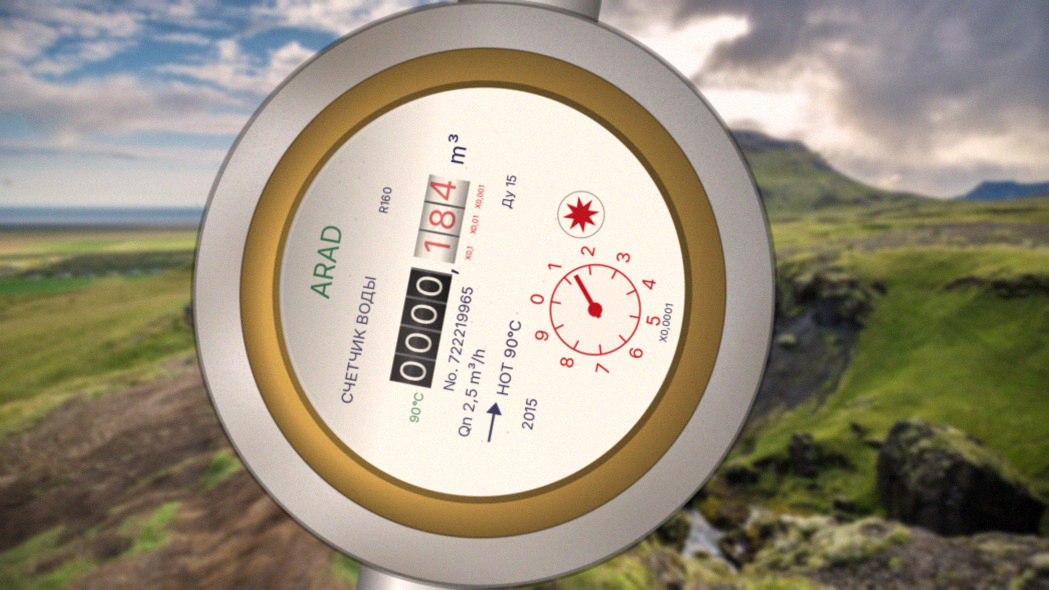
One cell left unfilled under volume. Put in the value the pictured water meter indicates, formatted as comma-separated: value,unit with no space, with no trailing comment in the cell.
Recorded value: 0.1841,m³
